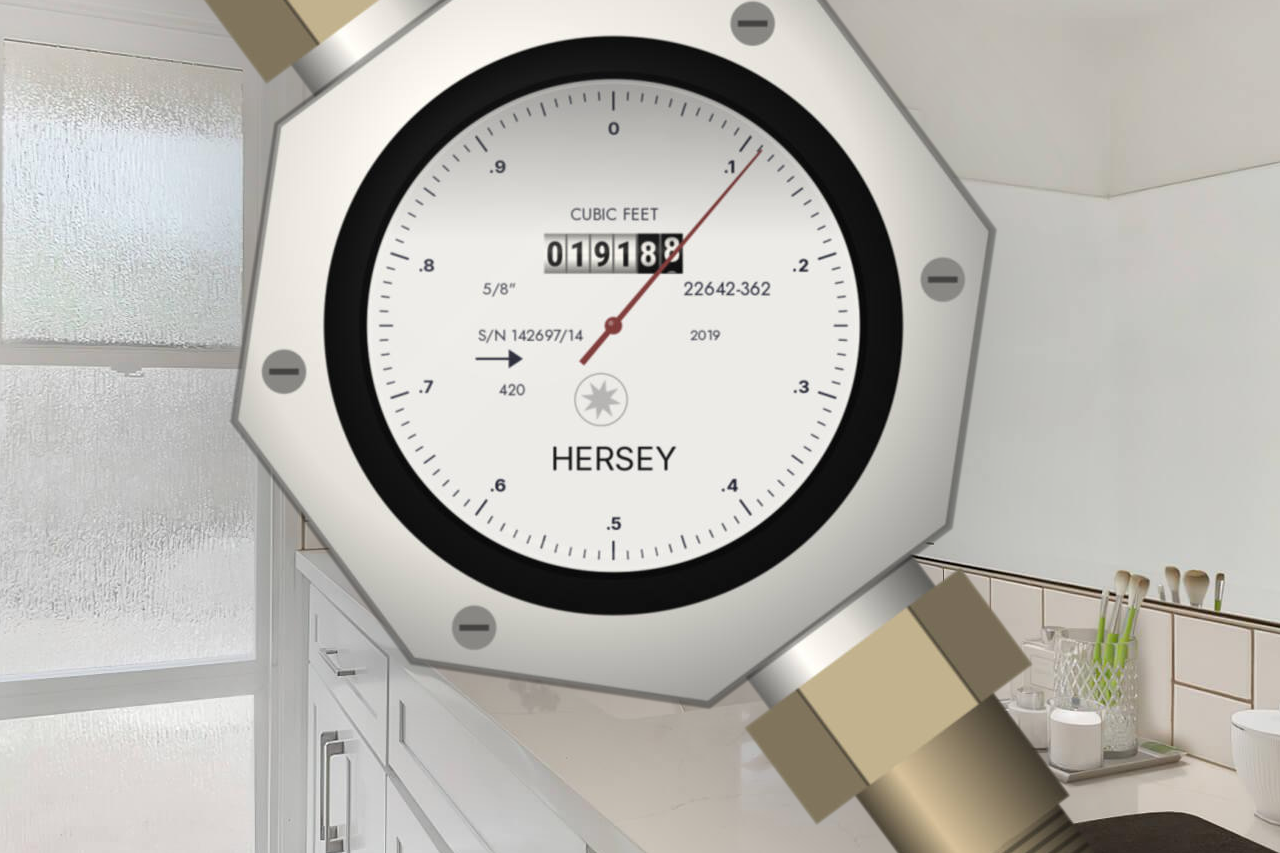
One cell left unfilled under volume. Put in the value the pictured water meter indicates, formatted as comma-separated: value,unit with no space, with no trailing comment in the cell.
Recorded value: 19188.11,ft³
